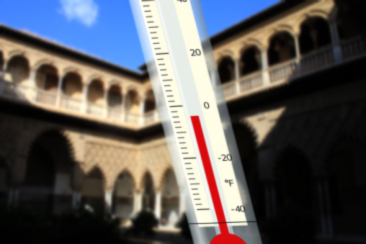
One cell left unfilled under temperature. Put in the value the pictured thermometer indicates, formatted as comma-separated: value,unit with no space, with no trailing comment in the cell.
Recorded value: -4,°F
